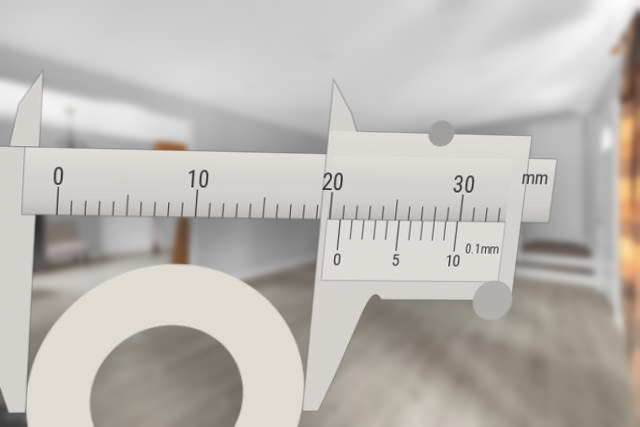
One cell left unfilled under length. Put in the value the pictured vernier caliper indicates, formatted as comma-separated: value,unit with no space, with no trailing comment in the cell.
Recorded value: 20.8,mm
